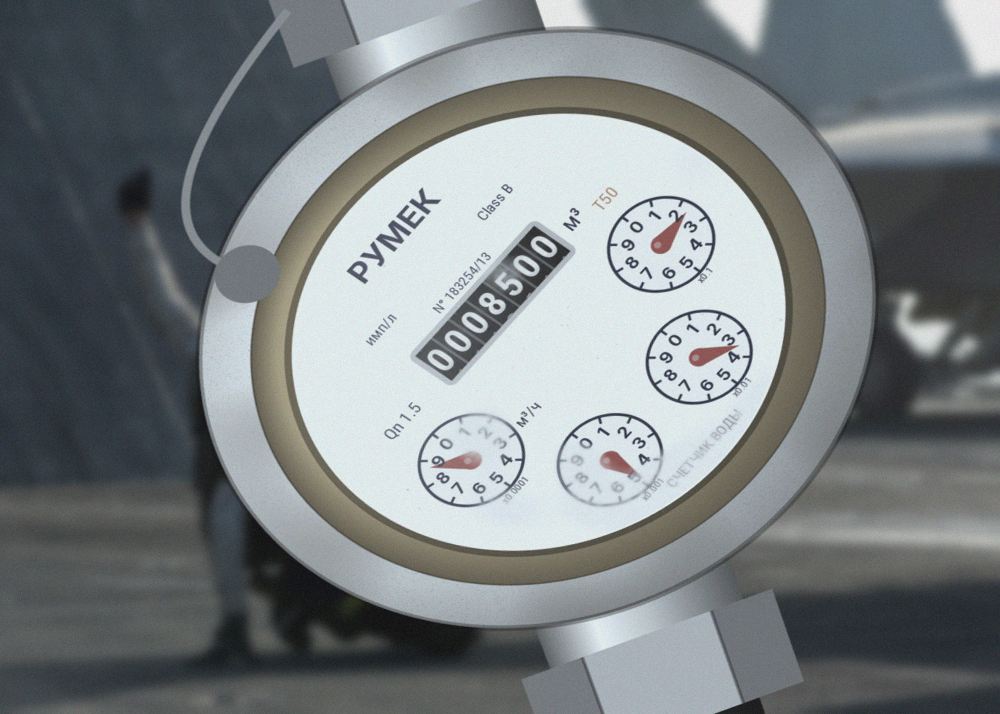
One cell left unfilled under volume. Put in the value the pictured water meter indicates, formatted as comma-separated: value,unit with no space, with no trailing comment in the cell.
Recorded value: 8500.2348,m³
